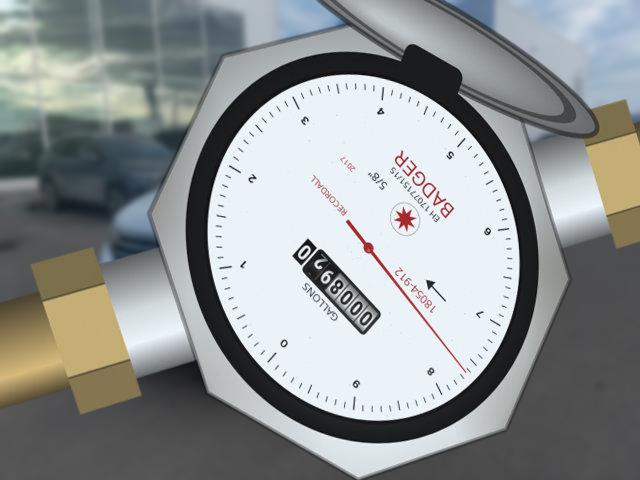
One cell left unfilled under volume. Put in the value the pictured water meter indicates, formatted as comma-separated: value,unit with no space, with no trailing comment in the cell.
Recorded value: 8917.6,gal
